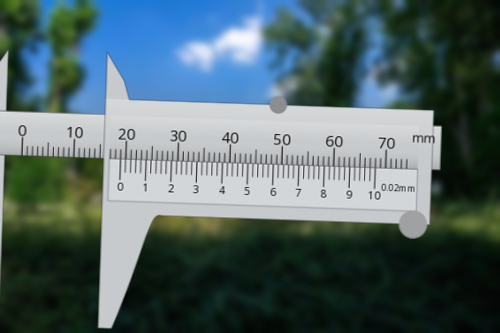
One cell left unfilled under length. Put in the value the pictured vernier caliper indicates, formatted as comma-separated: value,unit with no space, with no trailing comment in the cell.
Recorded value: 19.0,mm
